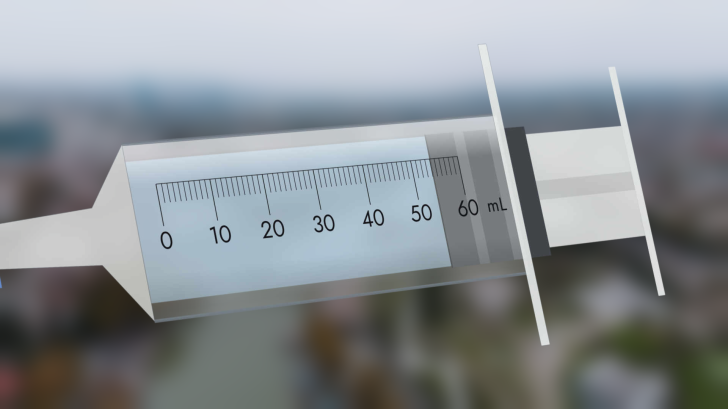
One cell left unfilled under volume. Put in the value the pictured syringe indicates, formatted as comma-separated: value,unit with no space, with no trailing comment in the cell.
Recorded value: 54,mL
